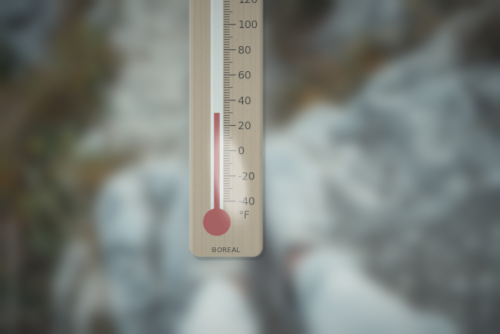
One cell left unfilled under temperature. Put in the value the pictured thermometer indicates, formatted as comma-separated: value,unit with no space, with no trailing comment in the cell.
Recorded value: 30,°F
